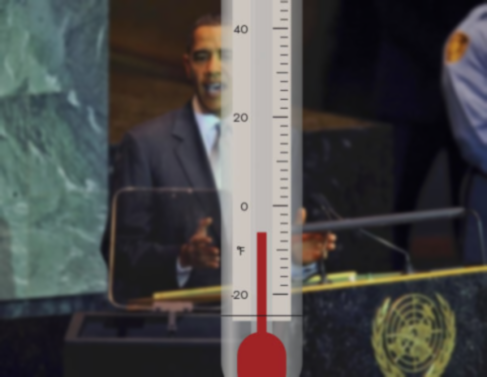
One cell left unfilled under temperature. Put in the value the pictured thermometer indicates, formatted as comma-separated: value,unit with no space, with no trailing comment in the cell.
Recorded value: -6,°F
